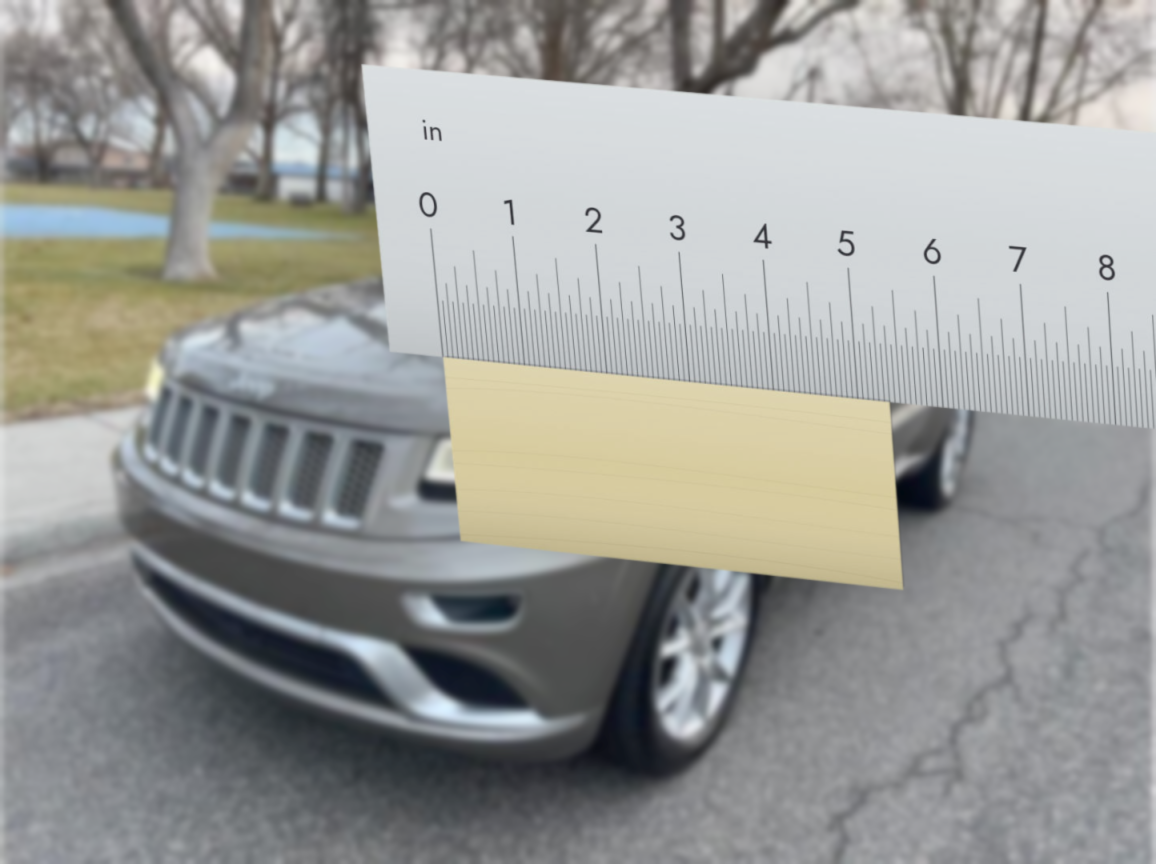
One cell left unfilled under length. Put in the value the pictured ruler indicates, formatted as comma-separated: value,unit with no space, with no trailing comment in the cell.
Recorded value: 5.375,in
